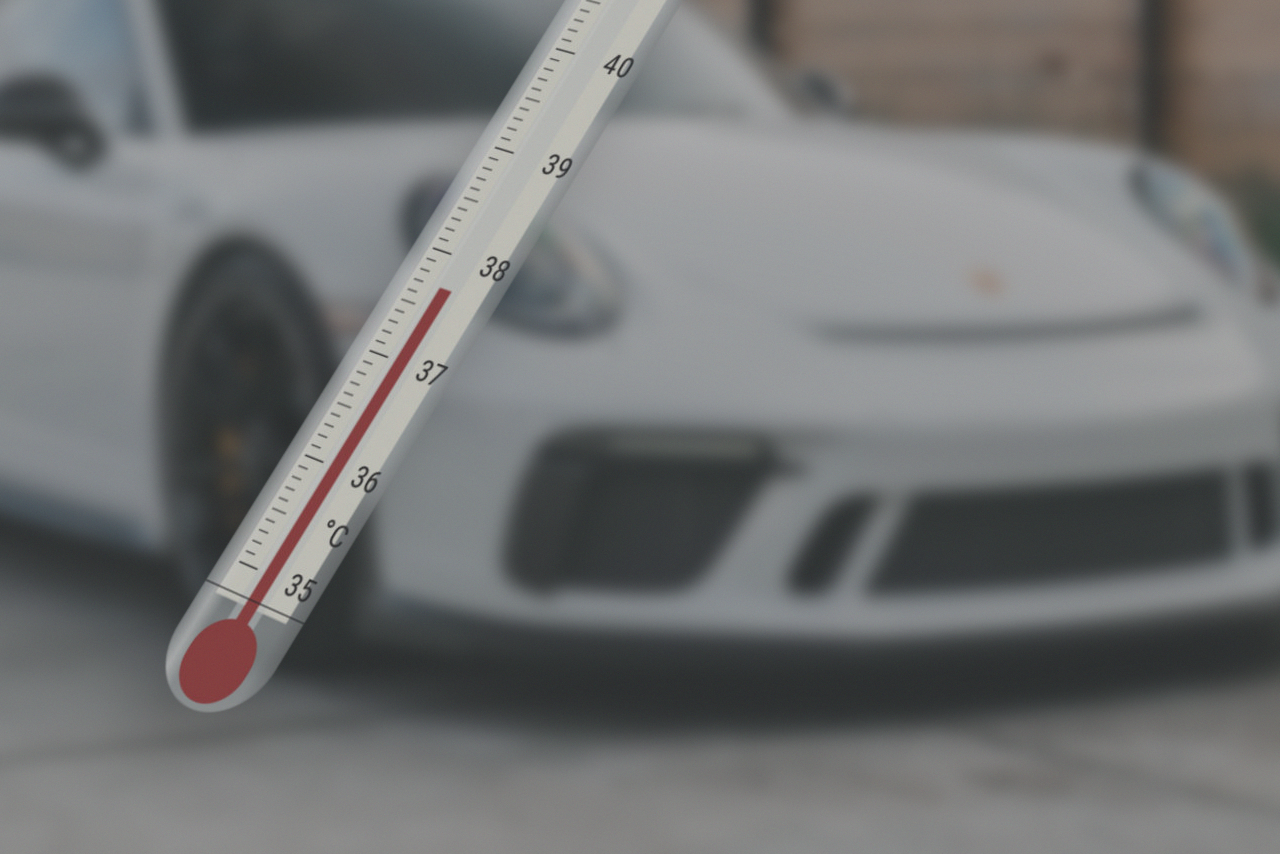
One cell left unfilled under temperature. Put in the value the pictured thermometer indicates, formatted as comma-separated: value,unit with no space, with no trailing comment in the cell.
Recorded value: 37.7,°C
